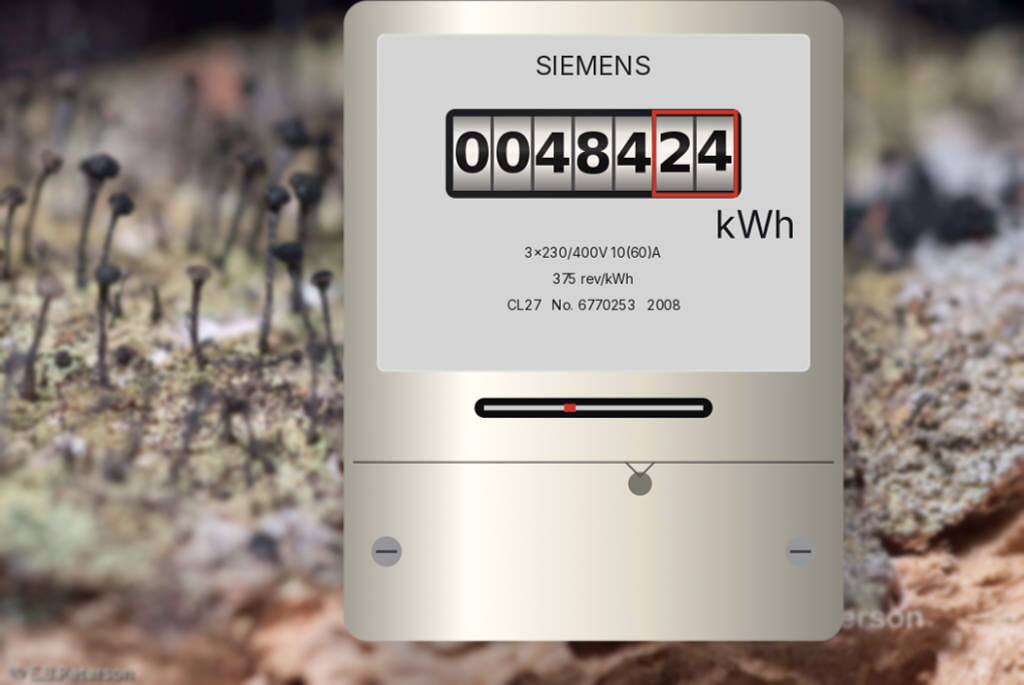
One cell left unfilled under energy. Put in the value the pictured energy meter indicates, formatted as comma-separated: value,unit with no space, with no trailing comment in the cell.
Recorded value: 484.24,kWh
